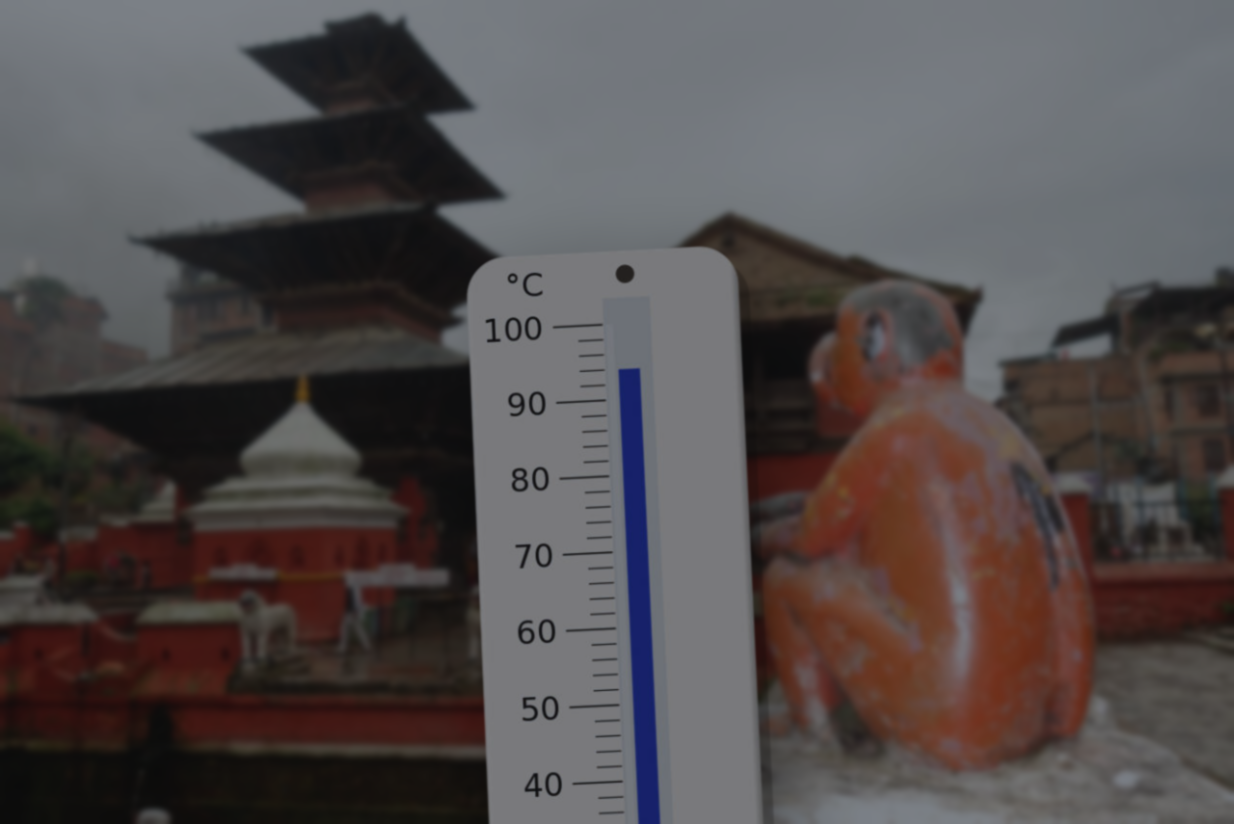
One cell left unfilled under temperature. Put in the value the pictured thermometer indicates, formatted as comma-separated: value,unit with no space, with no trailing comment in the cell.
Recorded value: 94,°C
